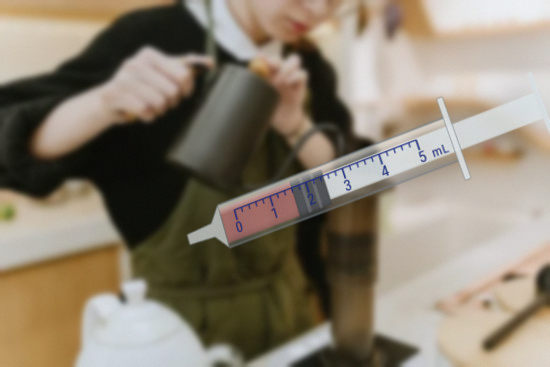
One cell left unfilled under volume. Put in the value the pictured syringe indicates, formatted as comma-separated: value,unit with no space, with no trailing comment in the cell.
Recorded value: 1.6,mL
